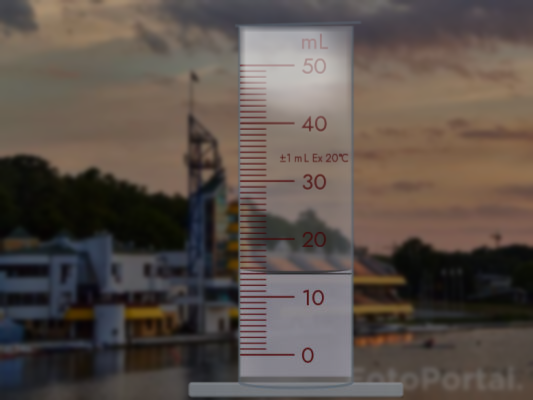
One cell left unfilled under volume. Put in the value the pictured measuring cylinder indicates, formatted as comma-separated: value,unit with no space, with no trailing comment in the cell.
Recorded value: 14,mL
